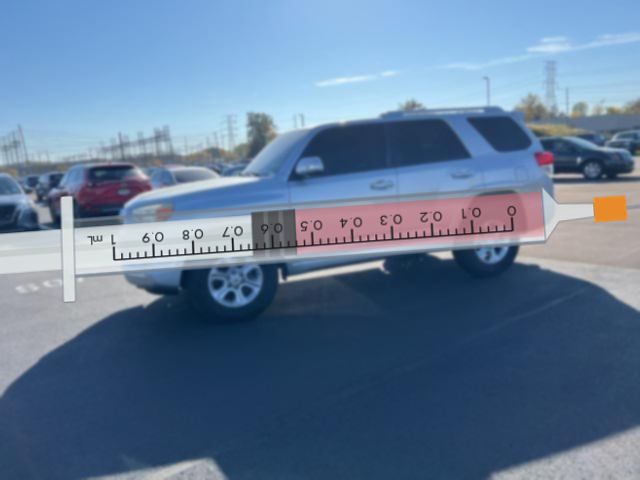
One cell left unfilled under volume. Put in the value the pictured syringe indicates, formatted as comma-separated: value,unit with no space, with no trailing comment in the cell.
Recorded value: 0.54,mL
